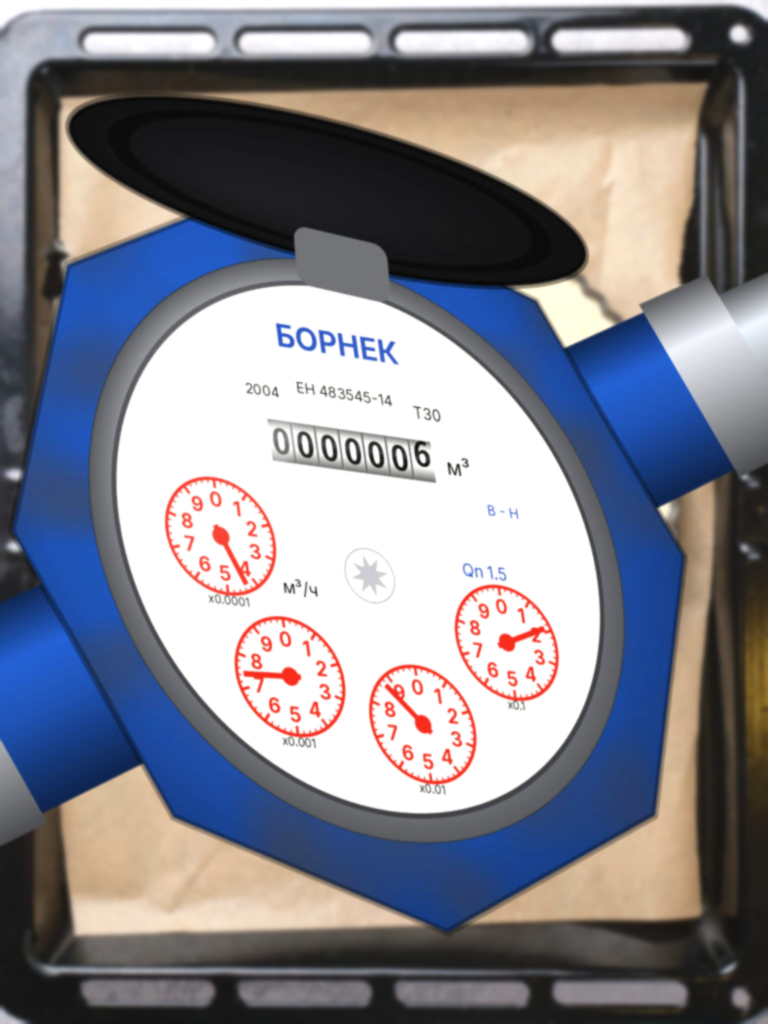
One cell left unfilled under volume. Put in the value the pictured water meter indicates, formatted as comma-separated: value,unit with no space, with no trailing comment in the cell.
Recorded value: 6.1874,m³
